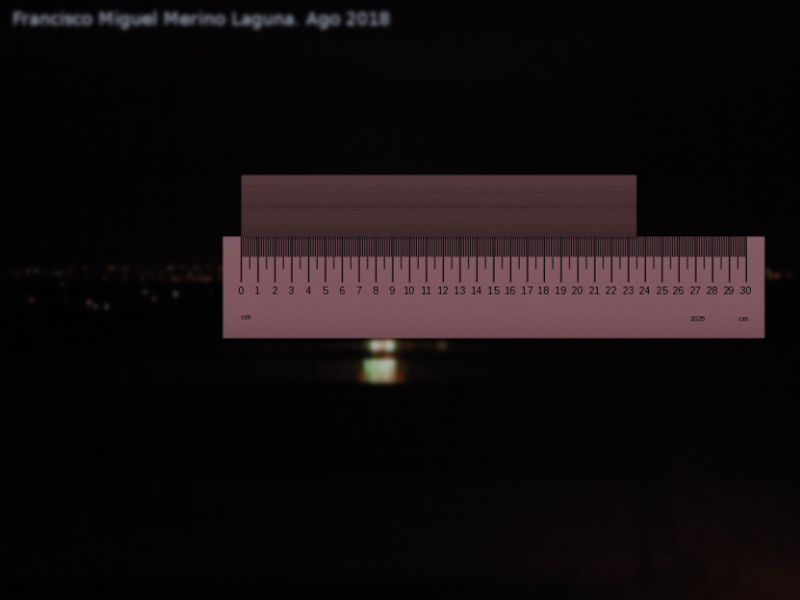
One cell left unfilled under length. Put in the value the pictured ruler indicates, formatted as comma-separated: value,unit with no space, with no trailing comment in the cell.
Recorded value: 23.5,cm
